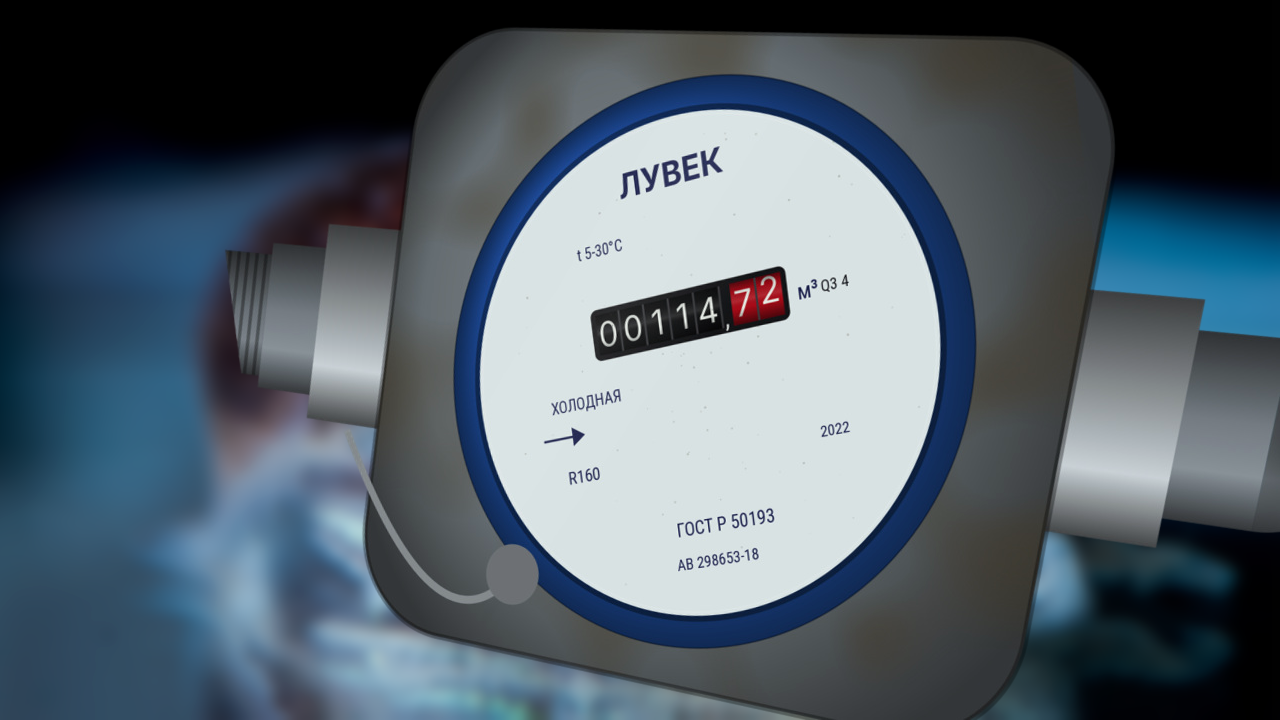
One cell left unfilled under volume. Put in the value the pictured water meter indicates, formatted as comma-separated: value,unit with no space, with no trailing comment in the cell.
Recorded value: 114.72,m³
